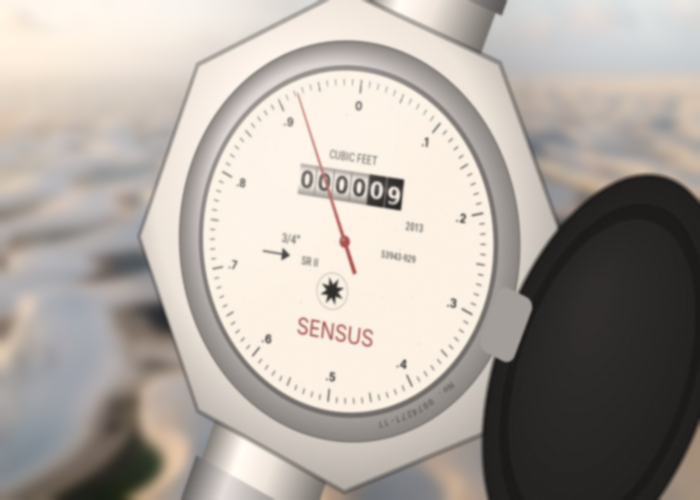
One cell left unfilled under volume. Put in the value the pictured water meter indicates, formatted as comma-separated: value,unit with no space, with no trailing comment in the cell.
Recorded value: 8.92,ft³
